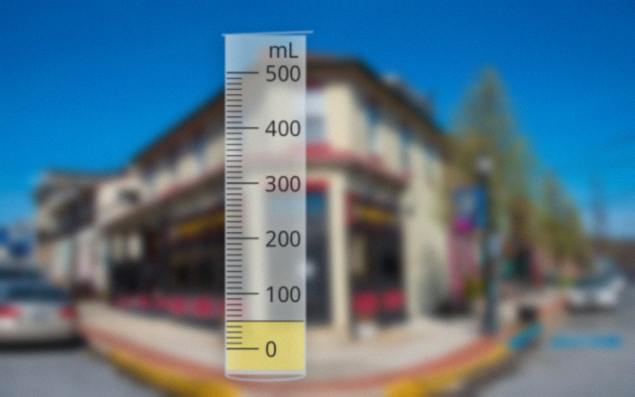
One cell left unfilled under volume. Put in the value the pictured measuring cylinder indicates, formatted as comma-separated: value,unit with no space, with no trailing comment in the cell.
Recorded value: 50,mL
